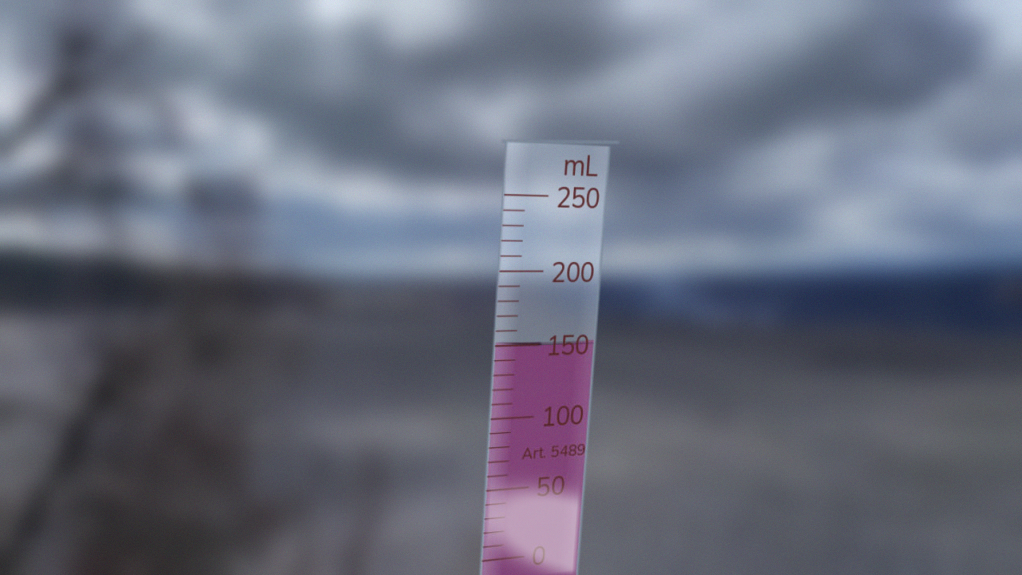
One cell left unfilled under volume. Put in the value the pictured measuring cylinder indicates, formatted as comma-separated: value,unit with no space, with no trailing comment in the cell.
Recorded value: 150,mL
